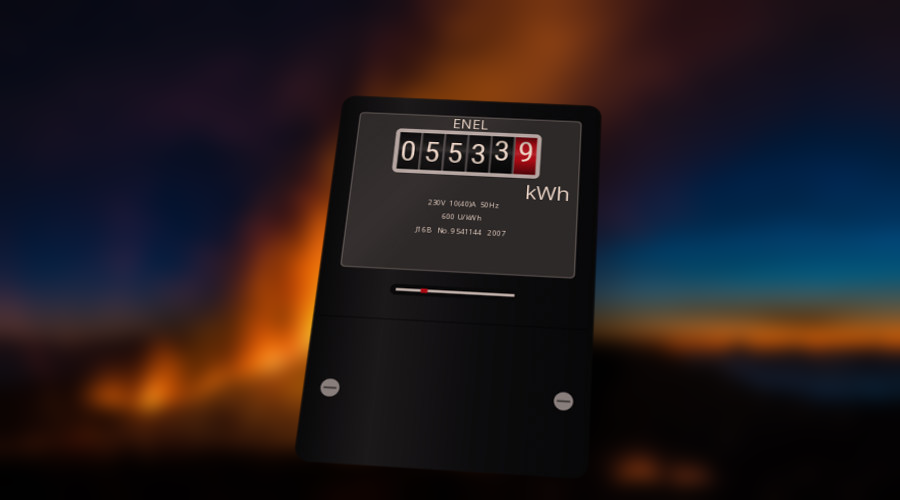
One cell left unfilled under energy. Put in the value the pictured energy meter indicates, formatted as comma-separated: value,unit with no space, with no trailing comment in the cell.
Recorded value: 5533.9,kWh
